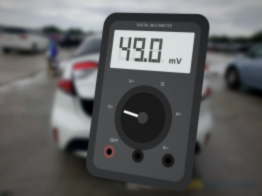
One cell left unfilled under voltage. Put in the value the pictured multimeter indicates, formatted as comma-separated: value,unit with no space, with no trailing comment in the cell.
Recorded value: 49.0,mV
